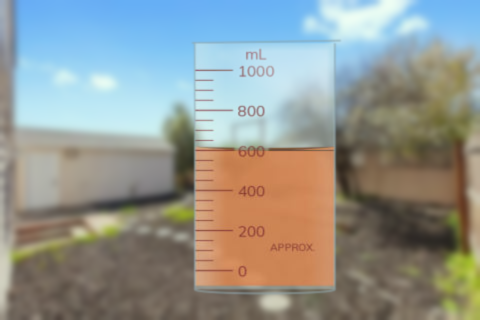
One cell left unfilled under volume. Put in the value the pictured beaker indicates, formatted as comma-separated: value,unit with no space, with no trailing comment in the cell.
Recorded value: 600,mL
